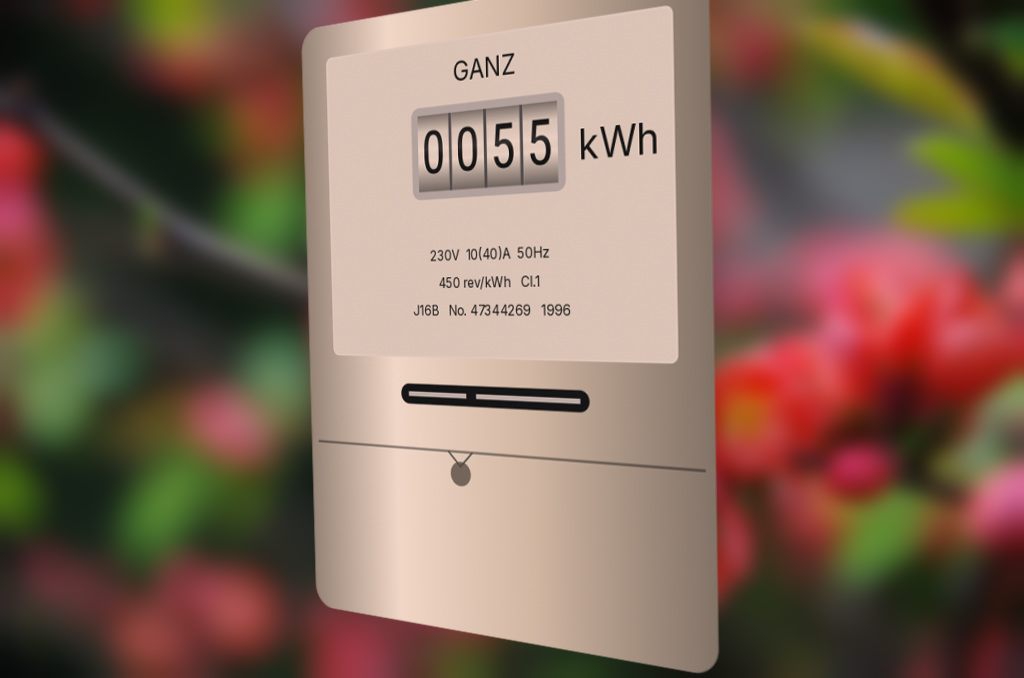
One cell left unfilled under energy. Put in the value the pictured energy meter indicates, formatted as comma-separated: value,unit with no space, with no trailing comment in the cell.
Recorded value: 55,kWh
